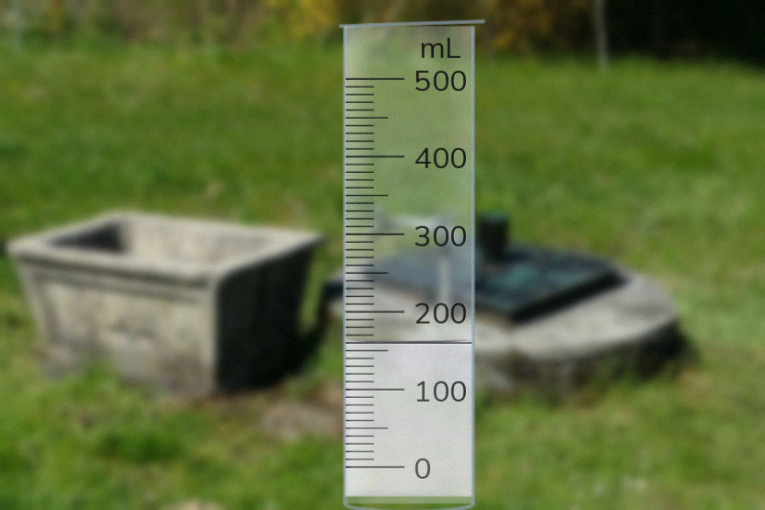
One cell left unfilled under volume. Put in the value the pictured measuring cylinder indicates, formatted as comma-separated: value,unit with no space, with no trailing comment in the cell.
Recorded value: 160,mL
